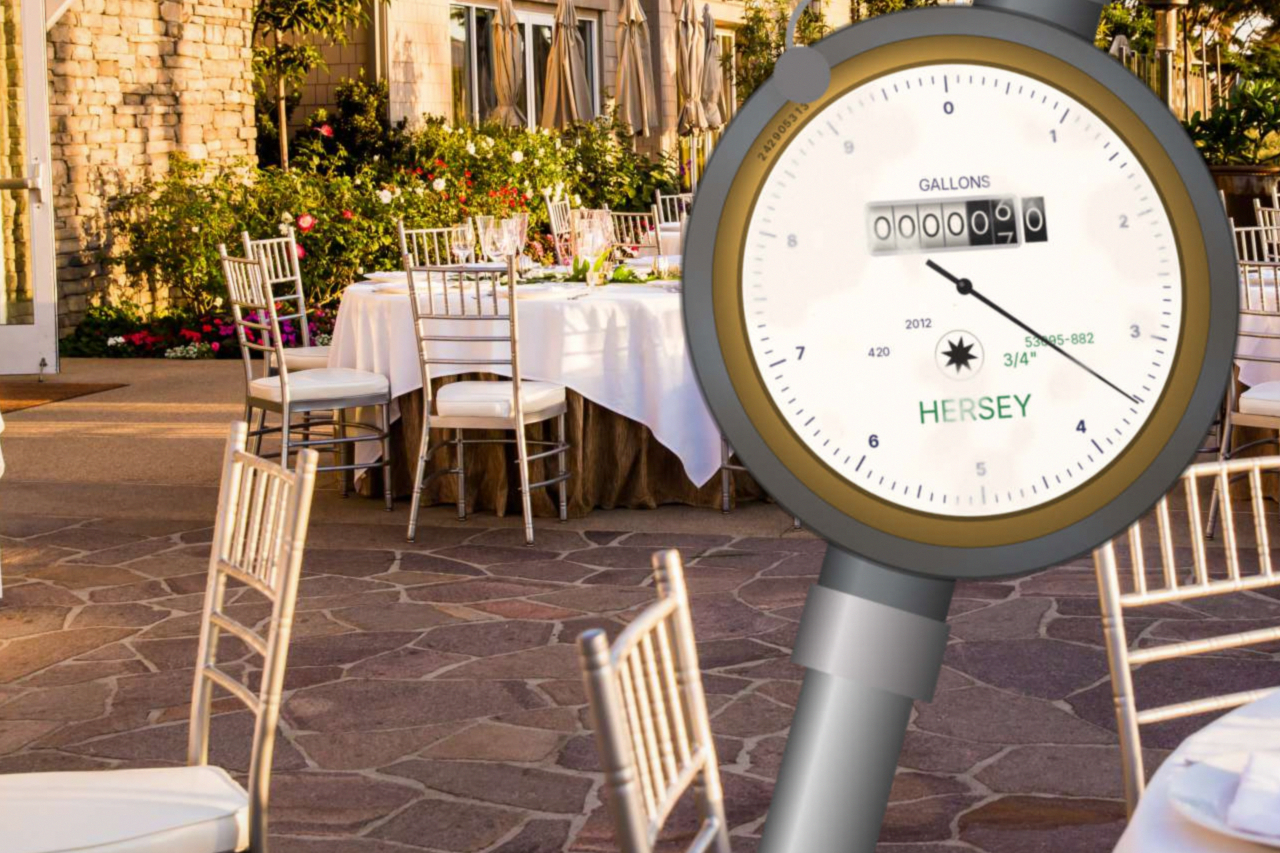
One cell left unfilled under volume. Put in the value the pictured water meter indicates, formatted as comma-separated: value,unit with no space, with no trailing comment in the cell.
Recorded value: 63.5,gal
